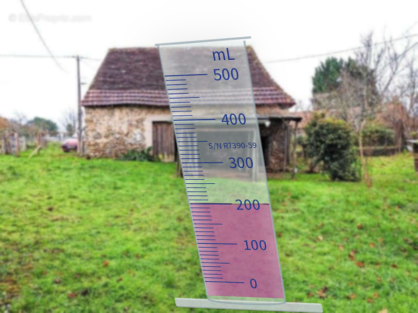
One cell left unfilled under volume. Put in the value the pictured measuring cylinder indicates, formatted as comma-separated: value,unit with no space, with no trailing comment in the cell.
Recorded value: 200,mL
